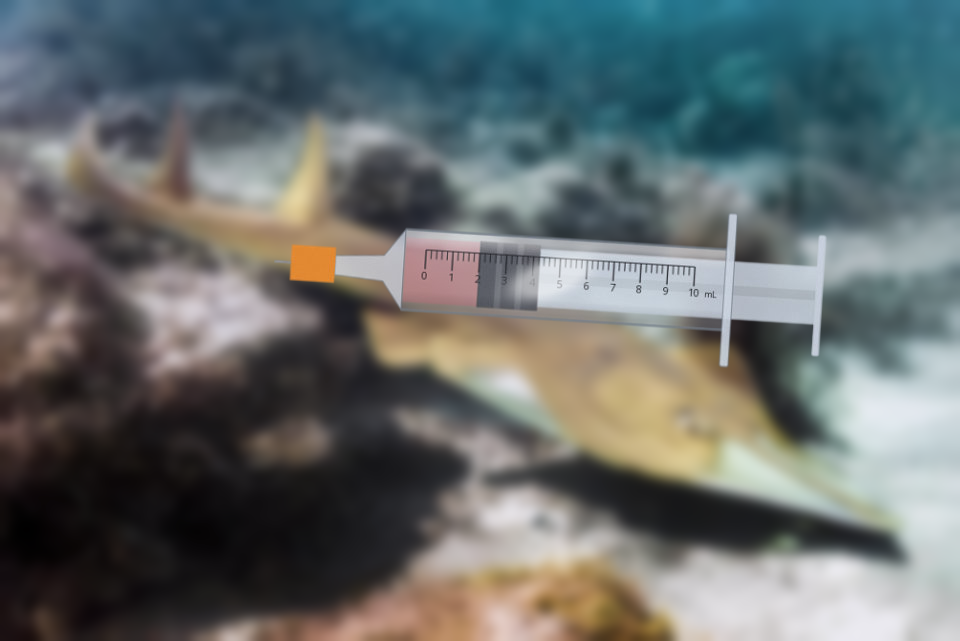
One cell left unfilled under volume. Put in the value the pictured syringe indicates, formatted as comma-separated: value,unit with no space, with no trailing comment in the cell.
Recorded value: 2,mL
